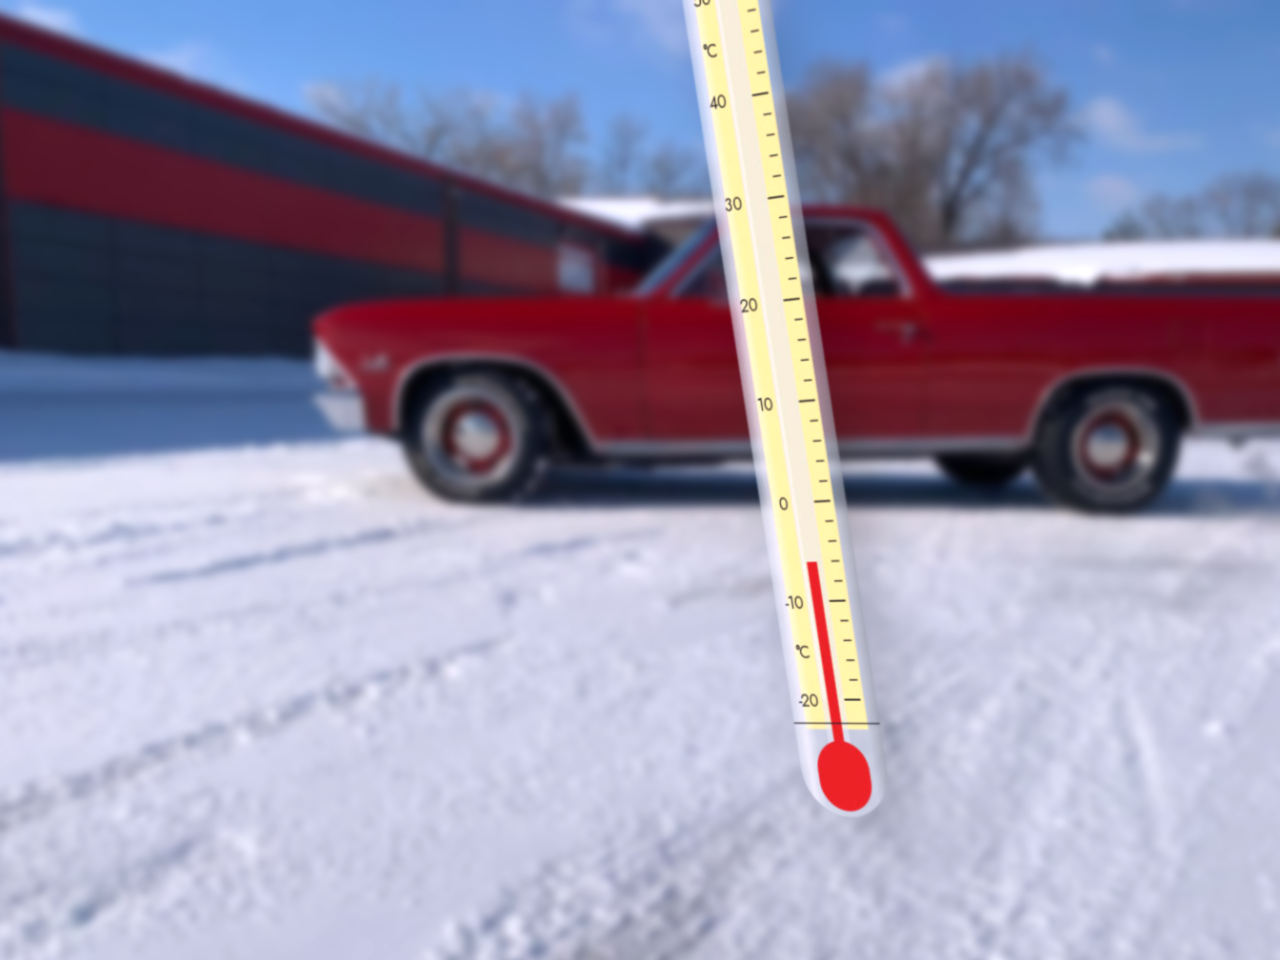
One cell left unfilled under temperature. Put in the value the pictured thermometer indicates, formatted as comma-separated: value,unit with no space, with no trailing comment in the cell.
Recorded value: -6,°C
